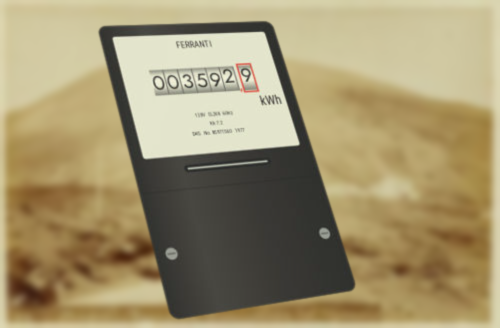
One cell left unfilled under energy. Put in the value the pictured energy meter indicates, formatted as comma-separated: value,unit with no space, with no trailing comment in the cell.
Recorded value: 3592.9,kWh
